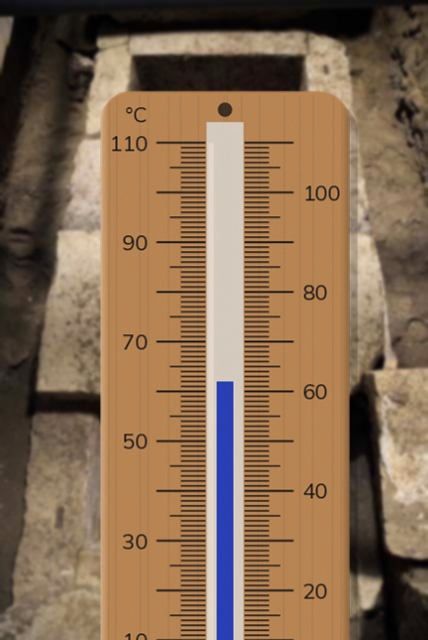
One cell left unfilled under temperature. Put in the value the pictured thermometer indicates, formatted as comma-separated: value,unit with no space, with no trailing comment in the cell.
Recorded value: 62,°C
